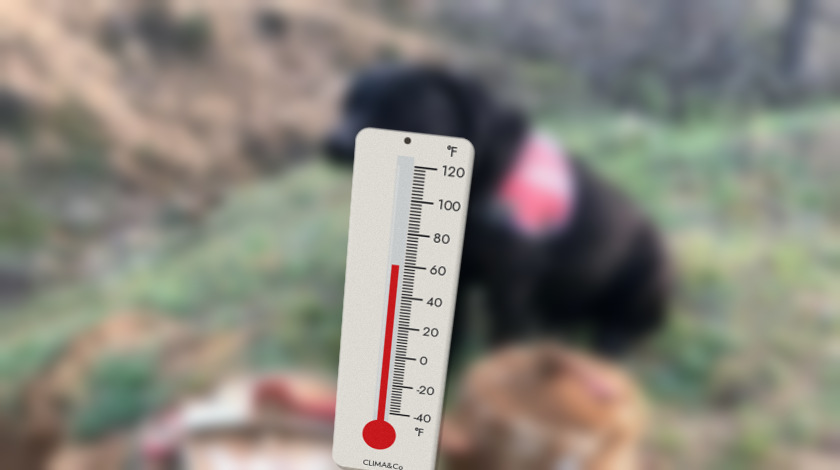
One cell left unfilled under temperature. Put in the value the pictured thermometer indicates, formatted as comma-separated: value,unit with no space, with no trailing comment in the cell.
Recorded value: 60,°F
